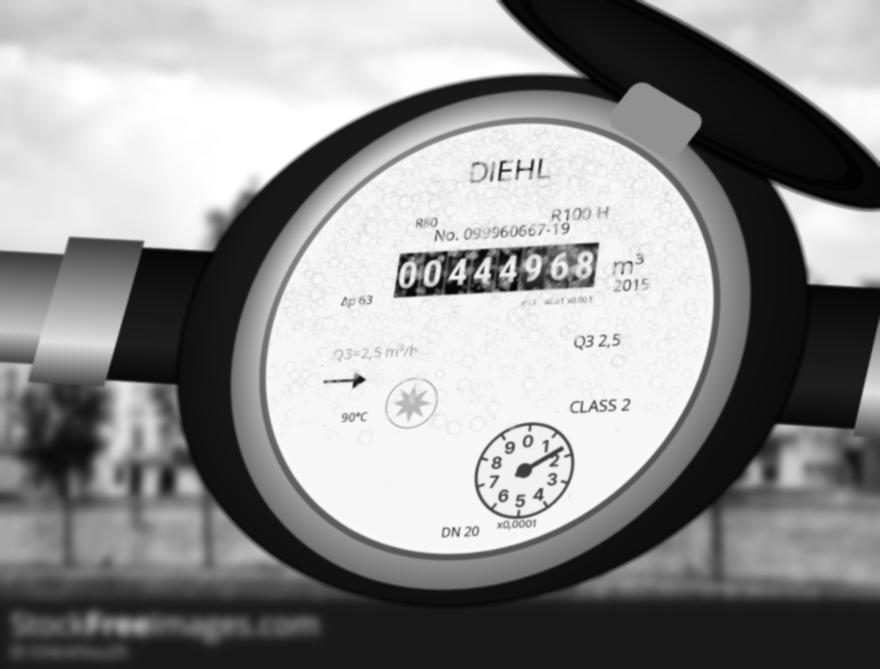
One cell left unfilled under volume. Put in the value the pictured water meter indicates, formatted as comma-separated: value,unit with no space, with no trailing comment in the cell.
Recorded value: 444.9681,m³
